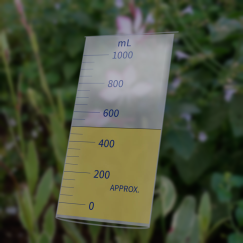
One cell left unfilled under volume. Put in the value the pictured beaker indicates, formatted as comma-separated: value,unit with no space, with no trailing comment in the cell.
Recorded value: 500,mL
